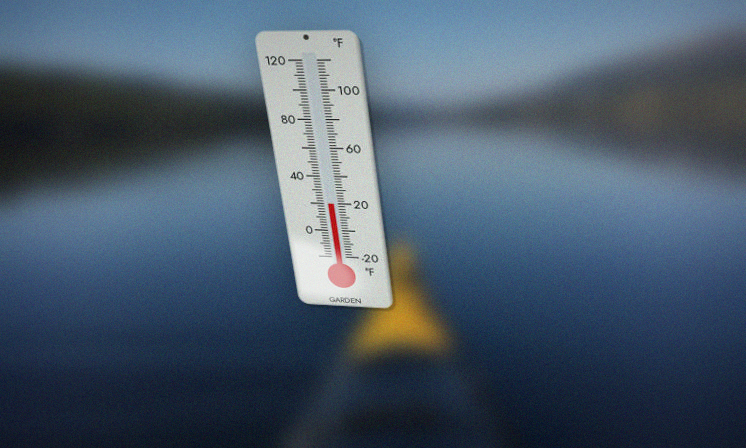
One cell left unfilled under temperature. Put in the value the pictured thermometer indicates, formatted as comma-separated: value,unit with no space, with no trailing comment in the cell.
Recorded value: 20,°F
